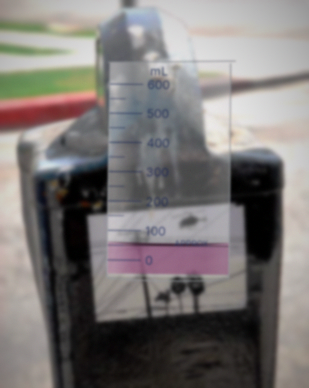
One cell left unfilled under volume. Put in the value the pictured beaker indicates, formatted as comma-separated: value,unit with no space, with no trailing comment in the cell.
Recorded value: 50,mL
